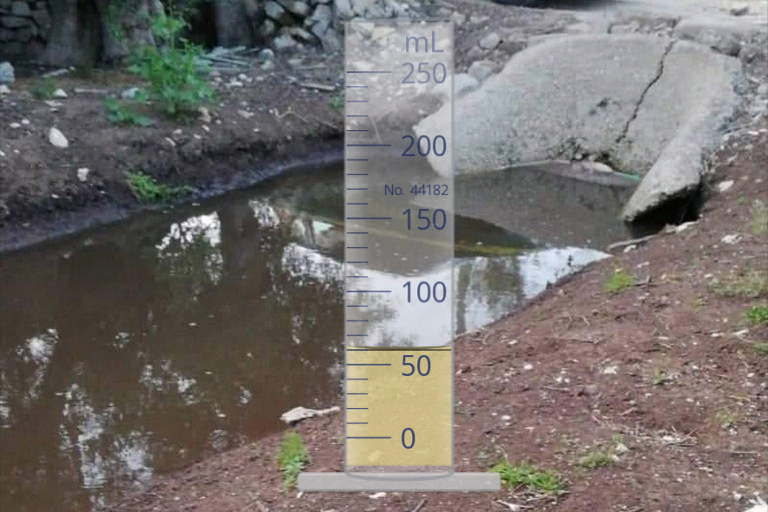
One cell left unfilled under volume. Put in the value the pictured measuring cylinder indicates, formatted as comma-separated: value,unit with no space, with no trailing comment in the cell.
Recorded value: 60,mL
